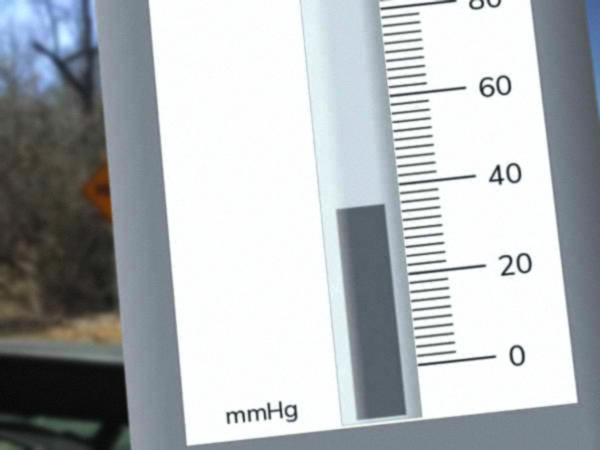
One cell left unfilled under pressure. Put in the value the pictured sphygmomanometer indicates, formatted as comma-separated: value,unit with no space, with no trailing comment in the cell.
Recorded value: 36,mmHg
